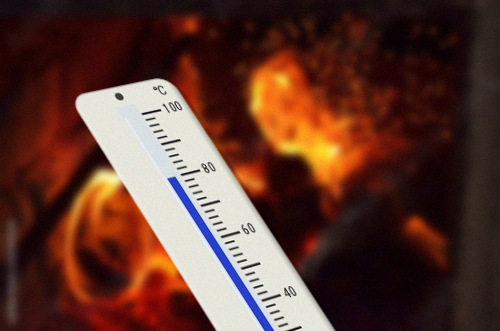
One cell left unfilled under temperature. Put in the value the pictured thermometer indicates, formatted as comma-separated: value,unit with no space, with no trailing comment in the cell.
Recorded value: 80,°C
